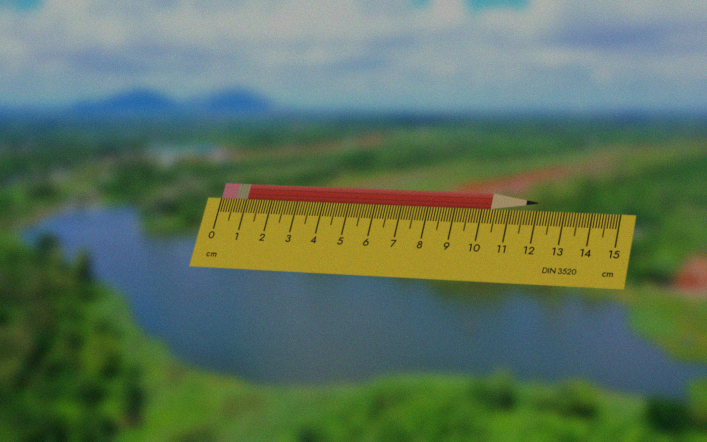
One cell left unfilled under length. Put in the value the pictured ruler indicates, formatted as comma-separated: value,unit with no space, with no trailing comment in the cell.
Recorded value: 12,cm
